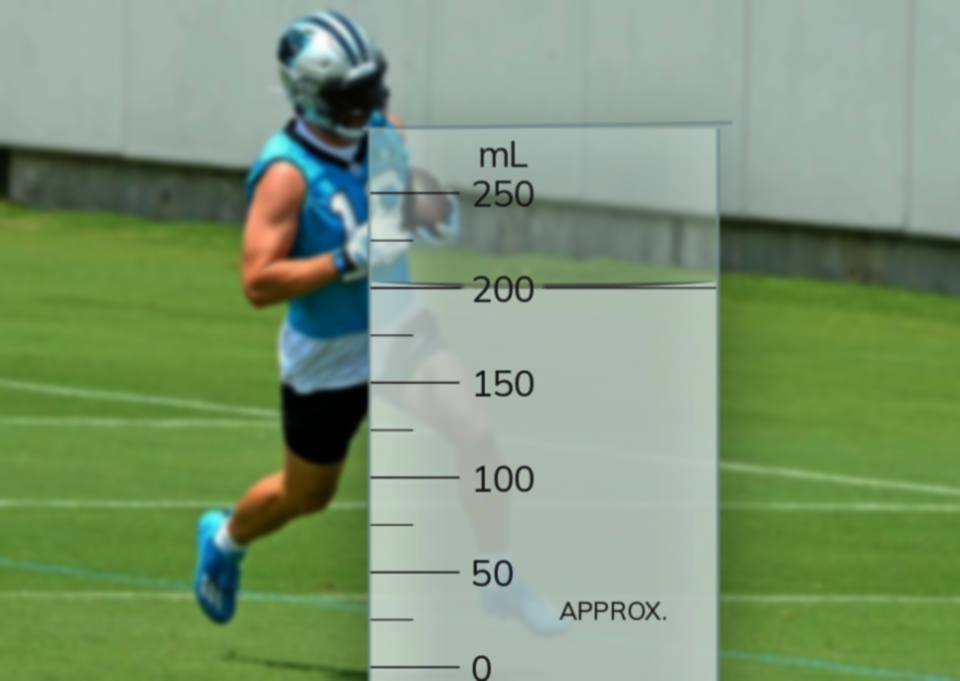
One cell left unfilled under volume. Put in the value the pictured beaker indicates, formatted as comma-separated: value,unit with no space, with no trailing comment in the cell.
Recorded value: 200,mL
